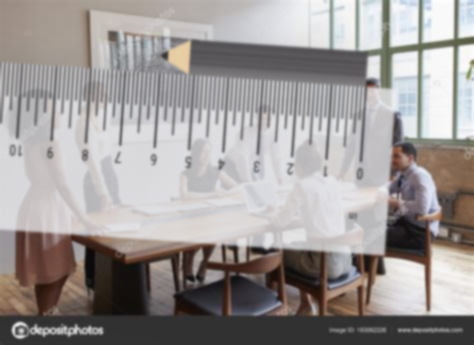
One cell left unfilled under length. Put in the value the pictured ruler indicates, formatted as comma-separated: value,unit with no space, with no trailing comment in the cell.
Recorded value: 6,in
